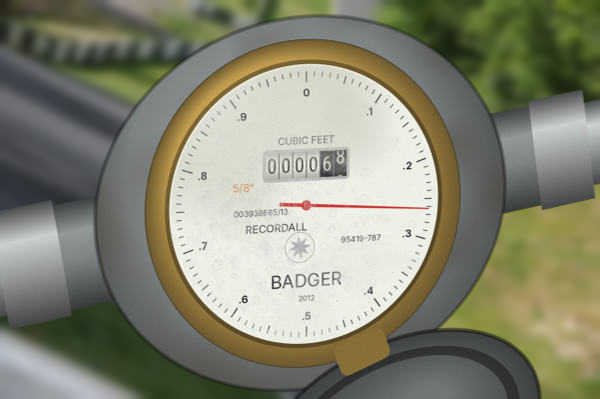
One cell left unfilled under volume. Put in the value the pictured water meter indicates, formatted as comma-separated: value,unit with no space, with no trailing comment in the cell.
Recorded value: 68.26,ft³
